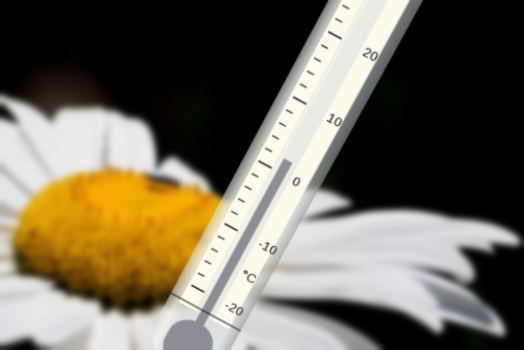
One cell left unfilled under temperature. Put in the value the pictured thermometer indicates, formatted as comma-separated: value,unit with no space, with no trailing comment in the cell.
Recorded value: 2,°C
